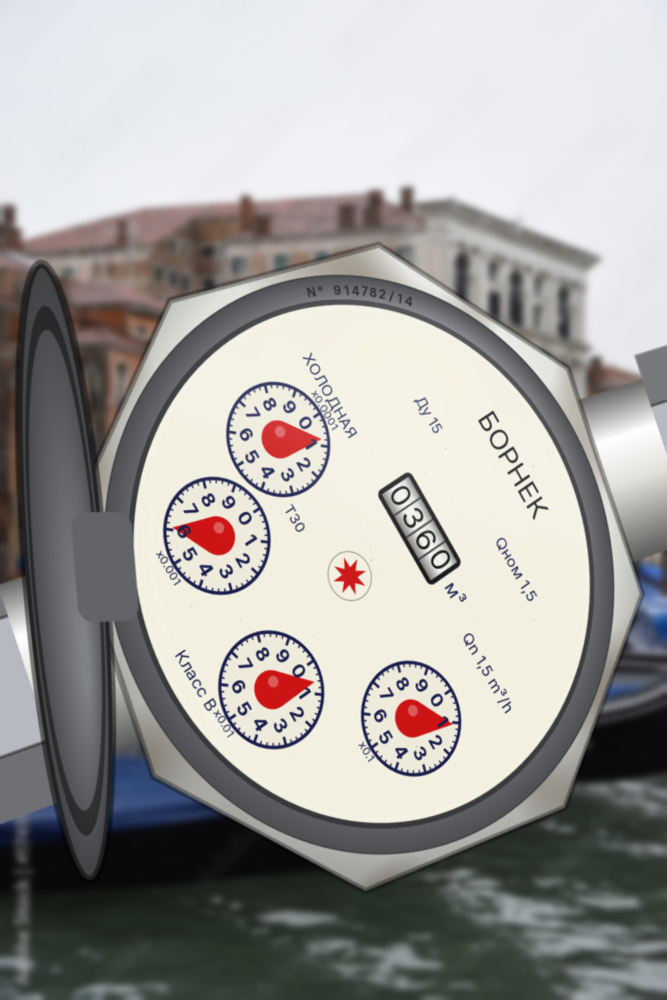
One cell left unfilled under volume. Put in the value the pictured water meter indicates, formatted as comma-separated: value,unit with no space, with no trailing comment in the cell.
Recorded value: 360.1060,m³
